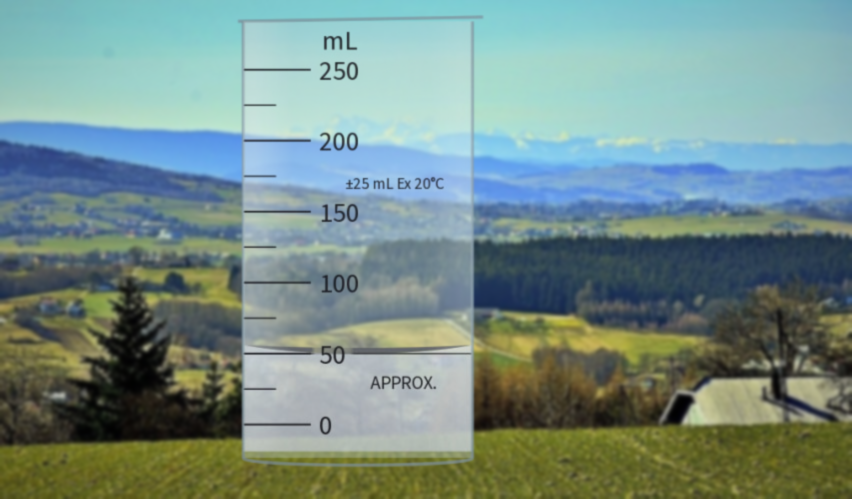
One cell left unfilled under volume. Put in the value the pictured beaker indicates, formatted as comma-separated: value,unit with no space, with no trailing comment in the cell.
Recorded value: 50,mL
